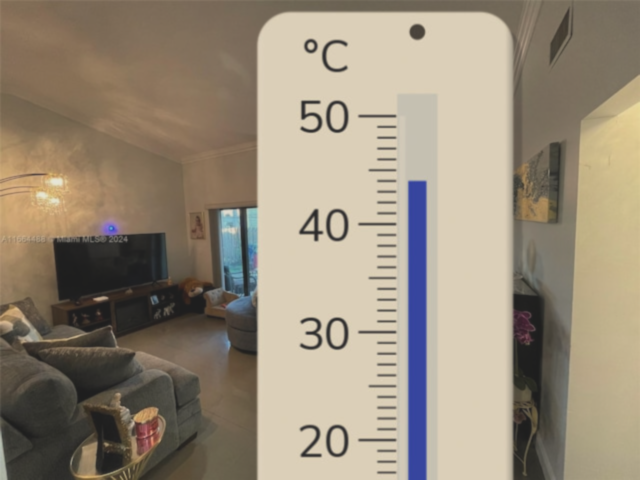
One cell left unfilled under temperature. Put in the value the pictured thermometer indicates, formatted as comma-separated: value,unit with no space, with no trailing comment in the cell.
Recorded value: 44,°C
